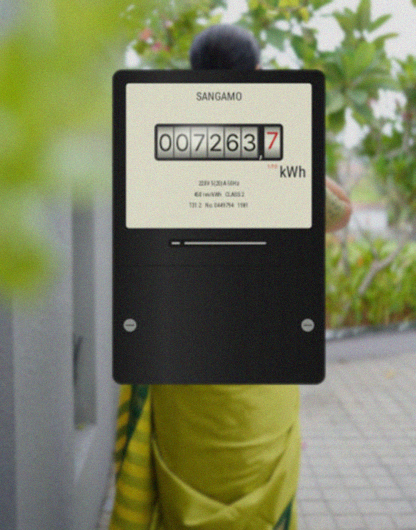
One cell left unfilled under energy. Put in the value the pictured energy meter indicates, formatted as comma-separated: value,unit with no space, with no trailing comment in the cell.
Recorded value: 7263.7,kWh
